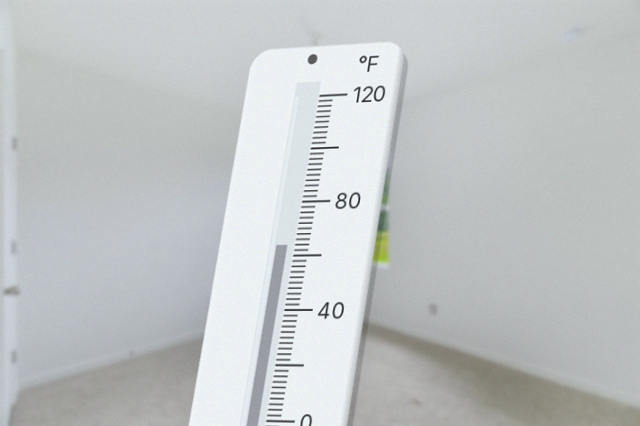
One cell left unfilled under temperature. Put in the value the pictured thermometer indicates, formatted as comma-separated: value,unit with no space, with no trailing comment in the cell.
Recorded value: 64,°F
